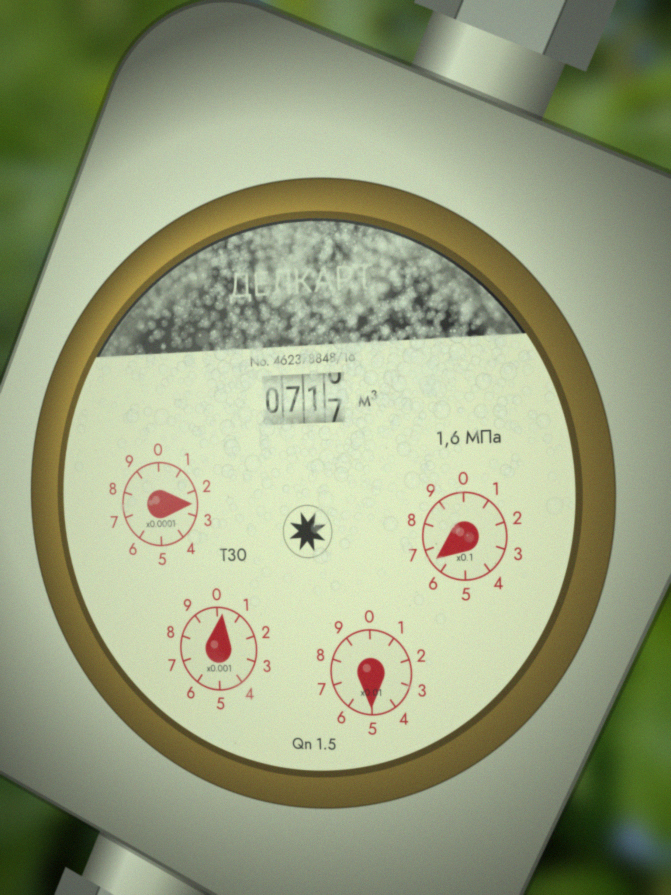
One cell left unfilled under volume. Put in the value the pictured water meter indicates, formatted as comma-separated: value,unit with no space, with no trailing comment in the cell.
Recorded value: 716.6502,m³
